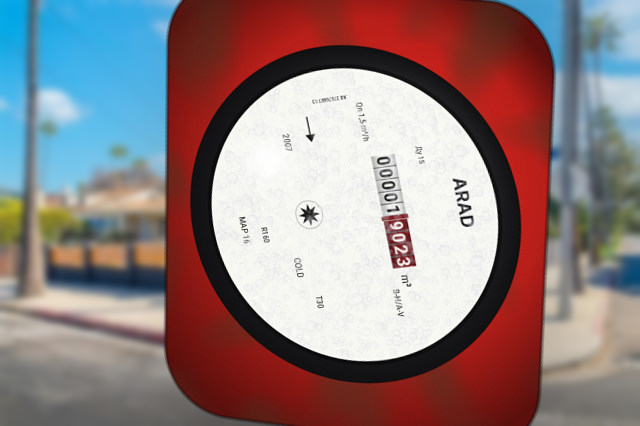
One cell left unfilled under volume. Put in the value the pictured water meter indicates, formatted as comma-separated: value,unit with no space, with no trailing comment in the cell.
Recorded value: 1.9023,m³
